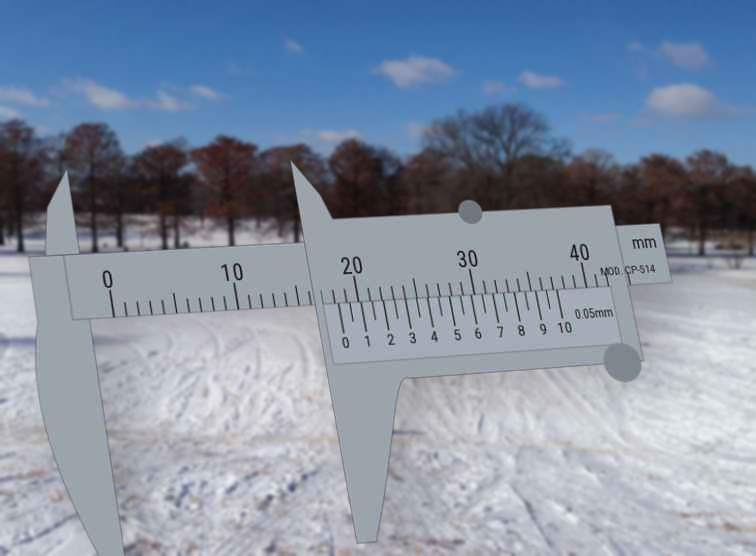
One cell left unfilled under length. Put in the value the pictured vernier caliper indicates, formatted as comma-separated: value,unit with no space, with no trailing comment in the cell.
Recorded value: 18.3,mm
